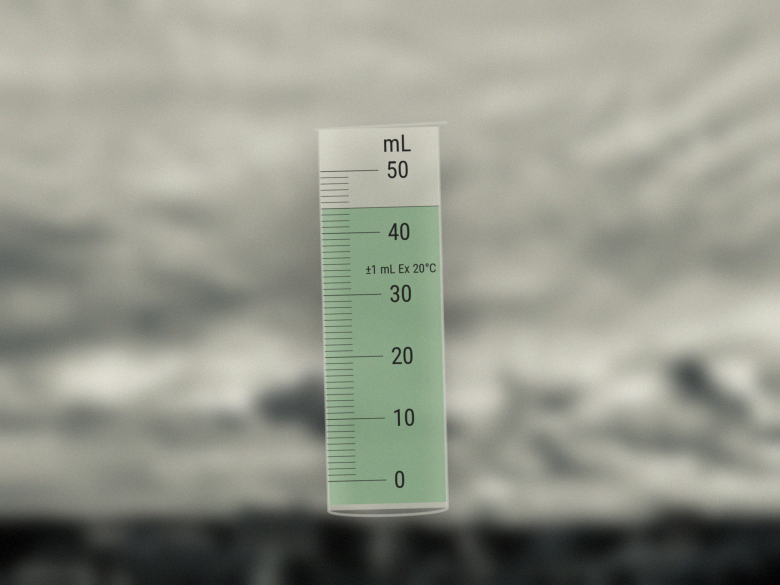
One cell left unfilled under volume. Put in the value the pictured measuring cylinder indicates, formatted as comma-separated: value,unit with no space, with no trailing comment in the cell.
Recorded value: 44,mL
